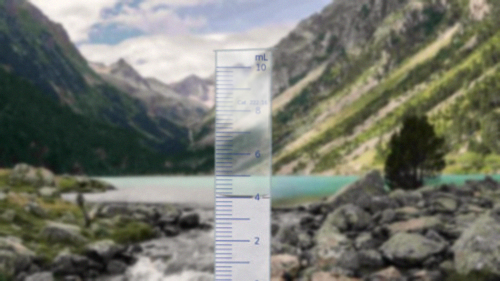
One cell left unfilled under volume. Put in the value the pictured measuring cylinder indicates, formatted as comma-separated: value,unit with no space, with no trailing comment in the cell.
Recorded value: 4,mL
